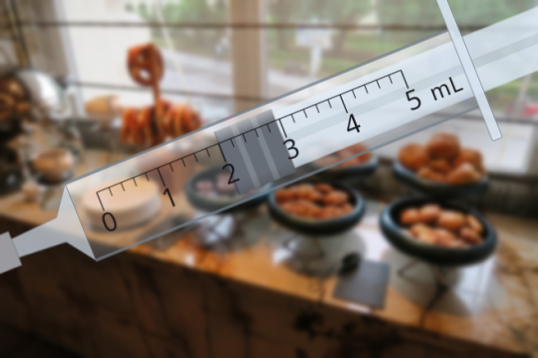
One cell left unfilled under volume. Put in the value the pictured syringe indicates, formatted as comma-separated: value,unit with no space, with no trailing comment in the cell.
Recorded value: 2,mL
